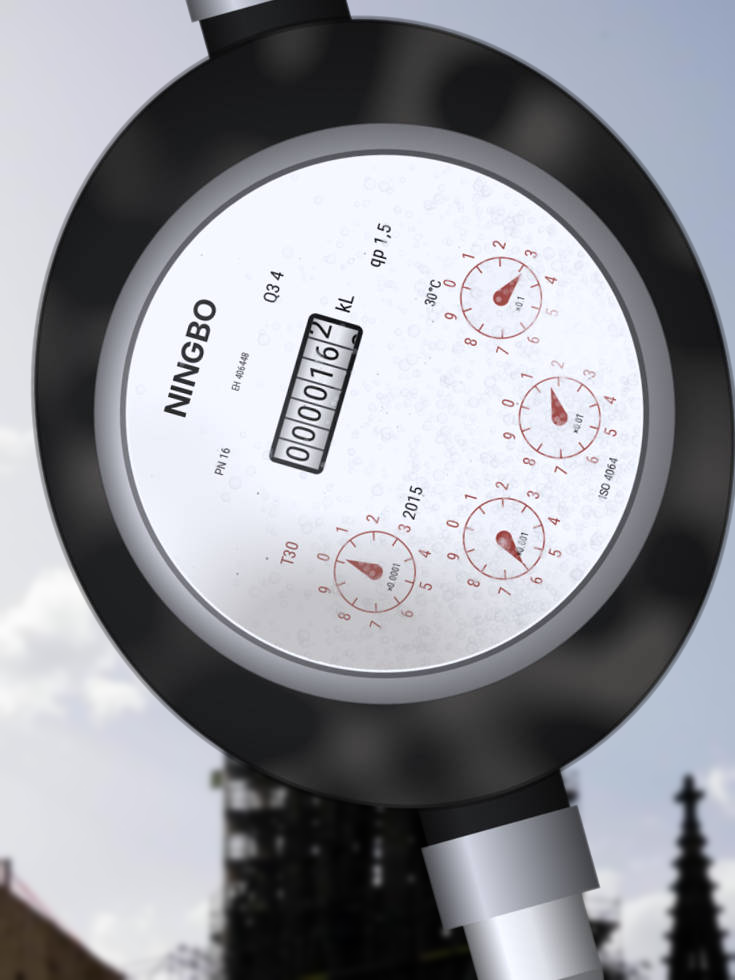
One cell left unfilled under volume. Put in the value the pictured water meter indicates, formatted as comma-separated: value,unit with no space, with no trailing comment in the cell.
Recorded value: 162.3160,kL
